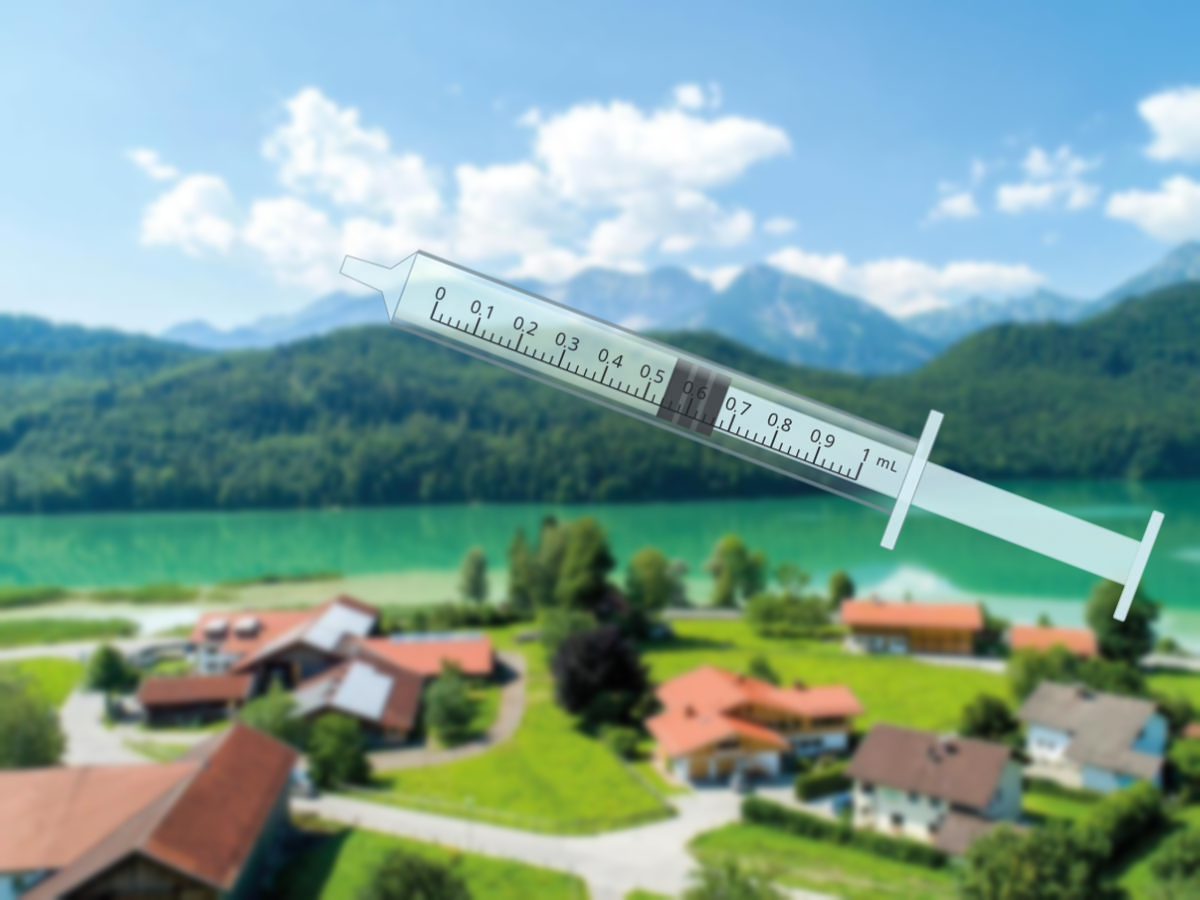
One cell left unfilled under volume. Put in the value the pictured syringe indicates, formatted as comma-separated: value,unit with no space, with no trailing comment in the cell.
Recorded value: 0.54,mL
